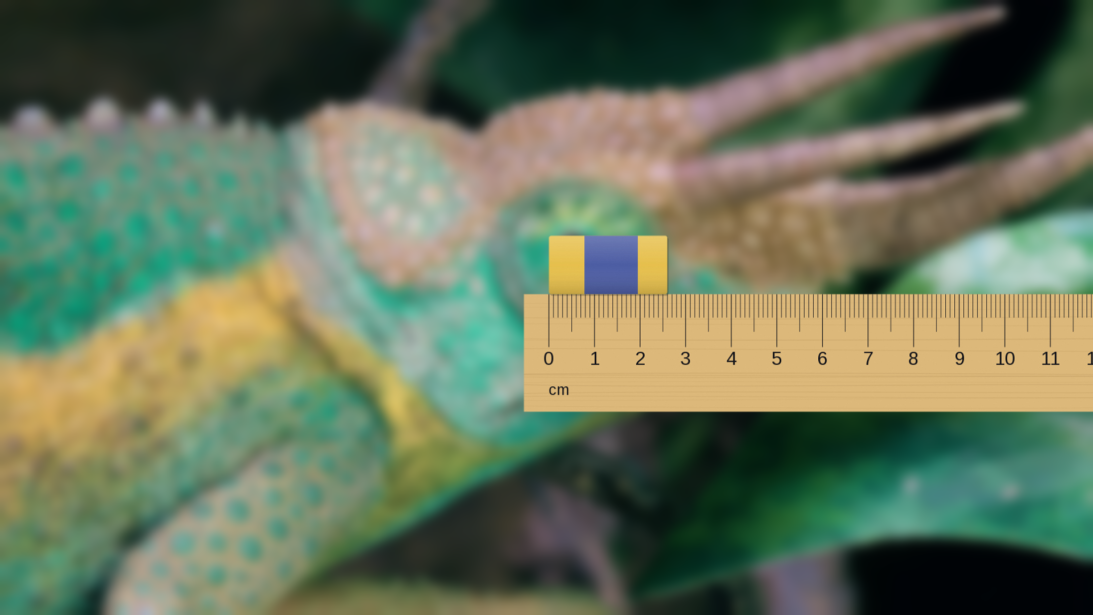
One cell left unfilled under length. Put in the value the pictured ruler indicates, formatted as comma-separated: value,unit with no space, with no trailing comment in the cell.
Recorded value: 2.6,cm
